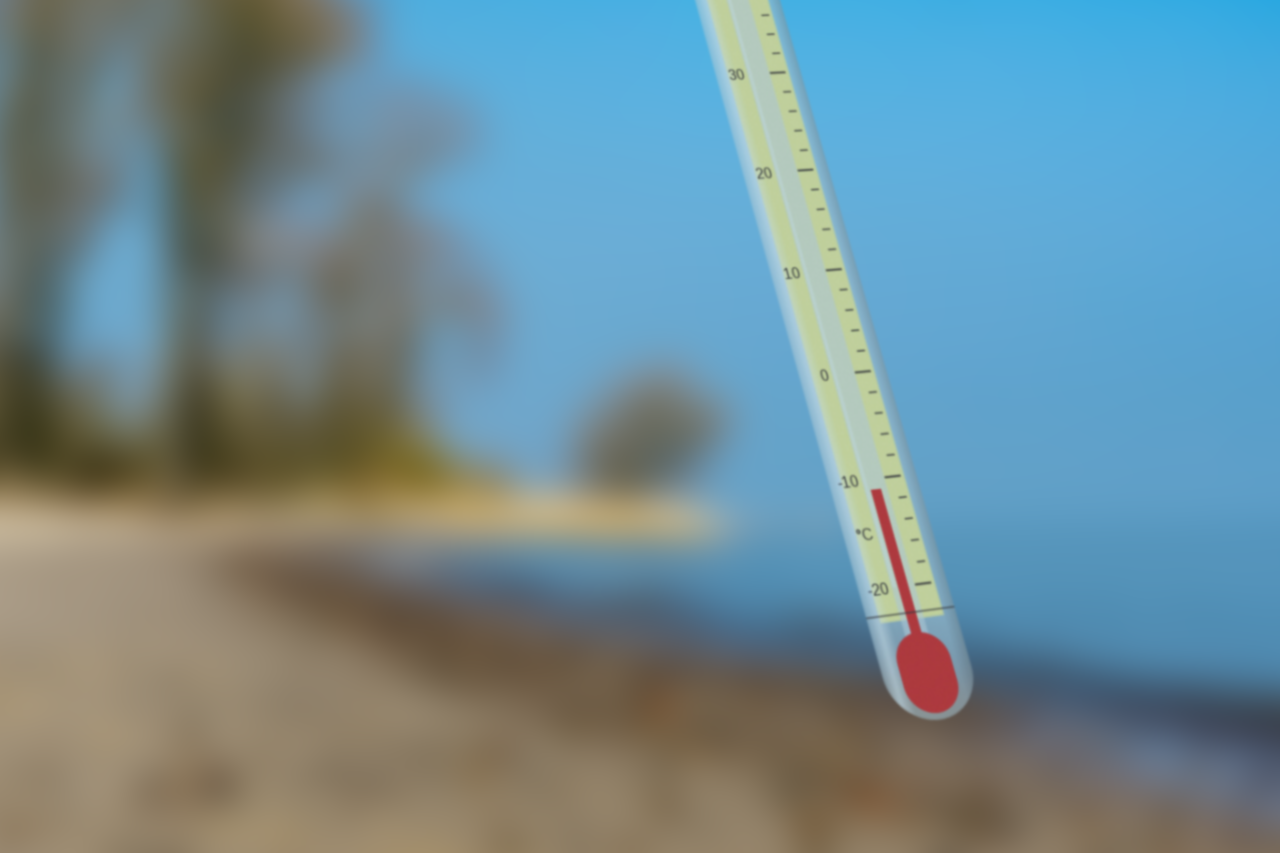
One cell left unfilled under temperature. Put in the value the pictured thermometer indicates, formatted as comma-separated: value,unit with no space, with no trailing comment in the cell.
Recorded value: -11,°C
